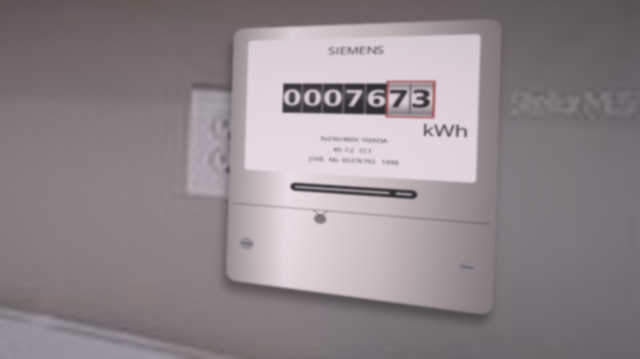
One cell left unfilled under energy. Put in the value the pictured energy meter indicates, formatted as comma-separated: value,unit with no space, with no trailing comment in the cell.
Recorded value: 76.73,kWh
